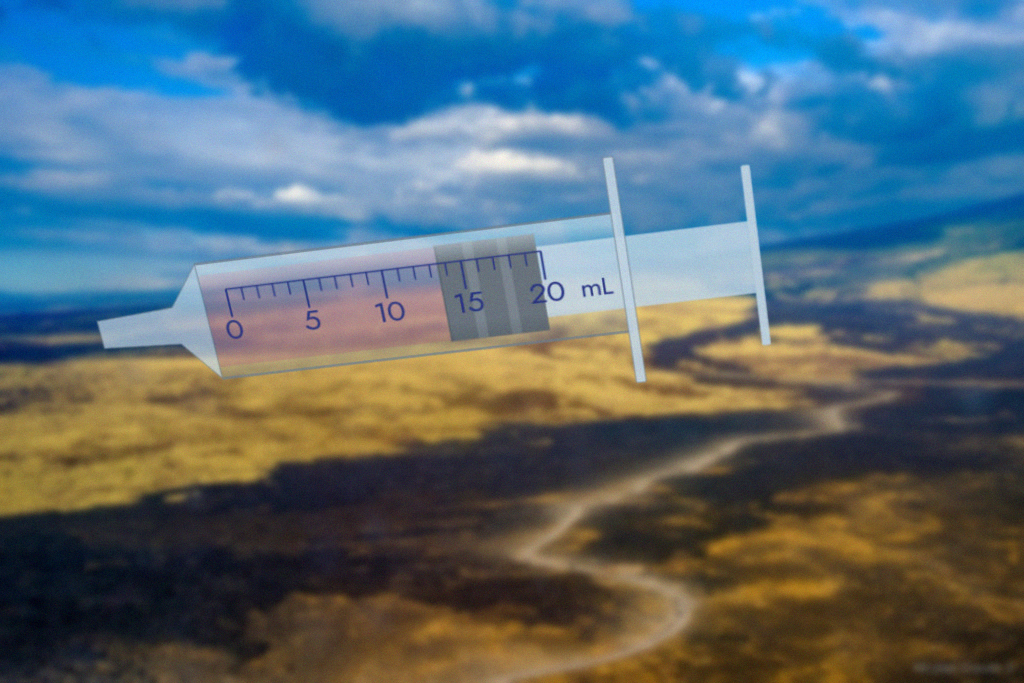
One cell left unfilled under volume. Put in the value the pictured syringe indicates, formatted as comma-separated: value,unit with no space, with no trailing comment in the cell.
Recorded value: 13.5,mL
